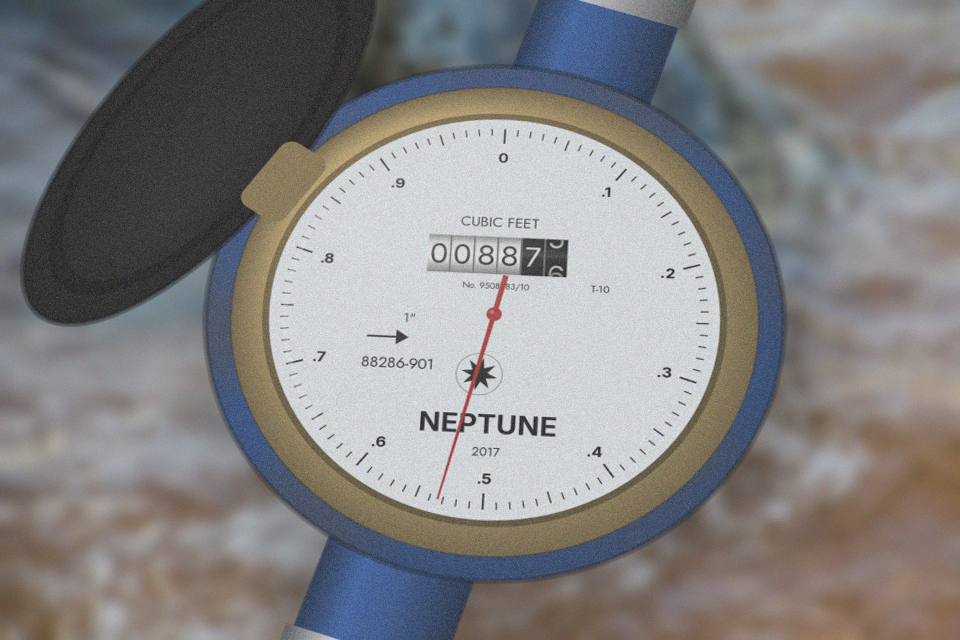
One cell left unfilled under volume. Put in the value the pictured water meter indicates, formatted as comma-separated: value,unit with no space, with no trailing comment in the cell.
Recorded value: 8875.53,ft³
